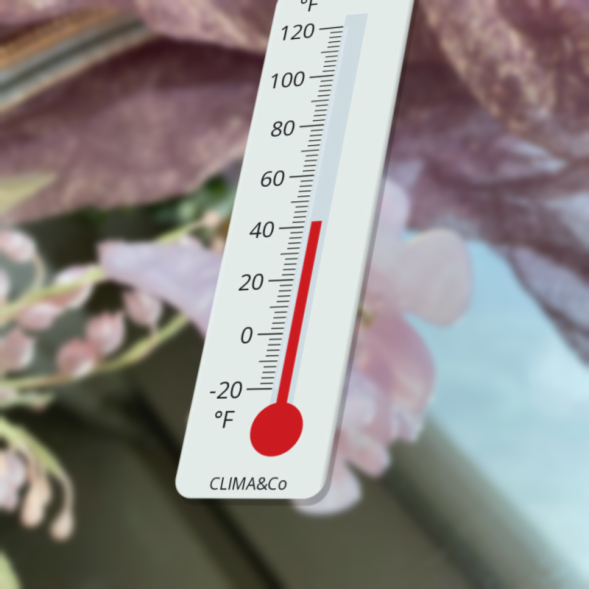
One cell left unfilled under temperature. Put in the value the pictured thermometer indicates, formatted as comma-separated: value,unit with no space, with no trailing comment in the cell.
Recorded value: 42,°F
